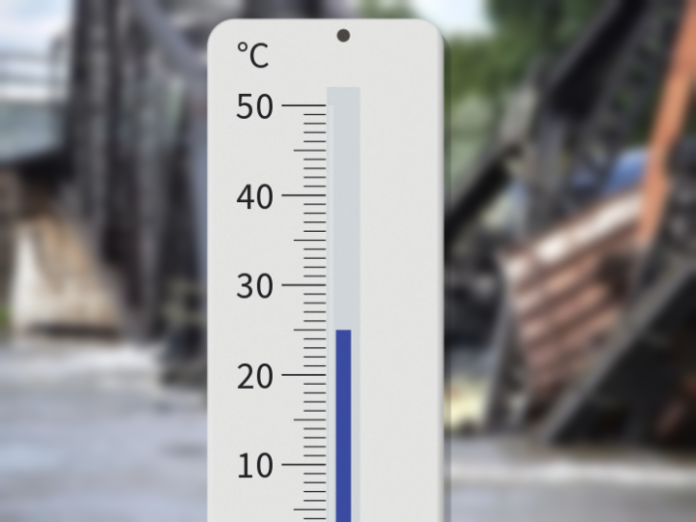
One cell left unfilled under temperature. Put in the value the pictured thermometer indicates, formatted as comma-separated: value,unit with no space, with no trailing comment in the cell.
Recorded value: 25,°C
